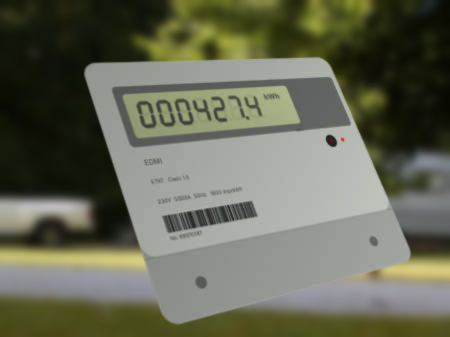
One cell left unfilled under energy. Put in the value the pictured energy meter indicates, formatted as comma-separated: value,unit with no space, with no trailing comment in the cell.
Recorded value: 427.4,kWh
